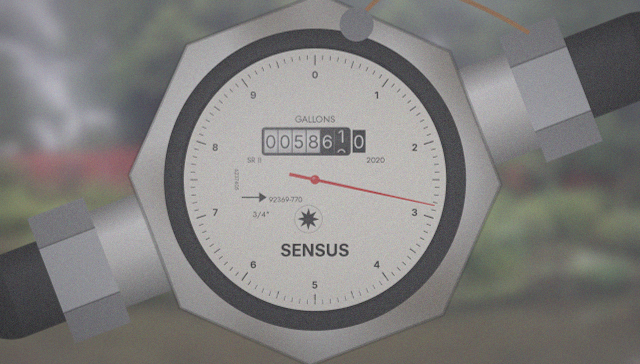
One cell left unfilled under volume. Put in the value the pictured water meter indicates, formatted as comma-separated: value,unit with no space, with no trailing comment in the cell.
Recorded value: 58612.8,gal
